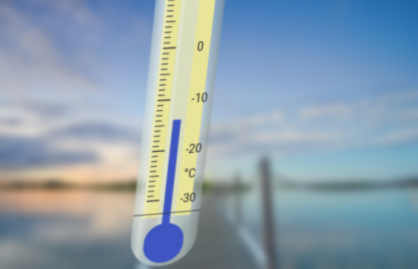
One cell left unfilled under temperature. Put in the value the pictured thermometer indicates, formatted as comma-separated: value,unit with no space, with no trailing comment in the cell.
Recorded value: -14,°C
